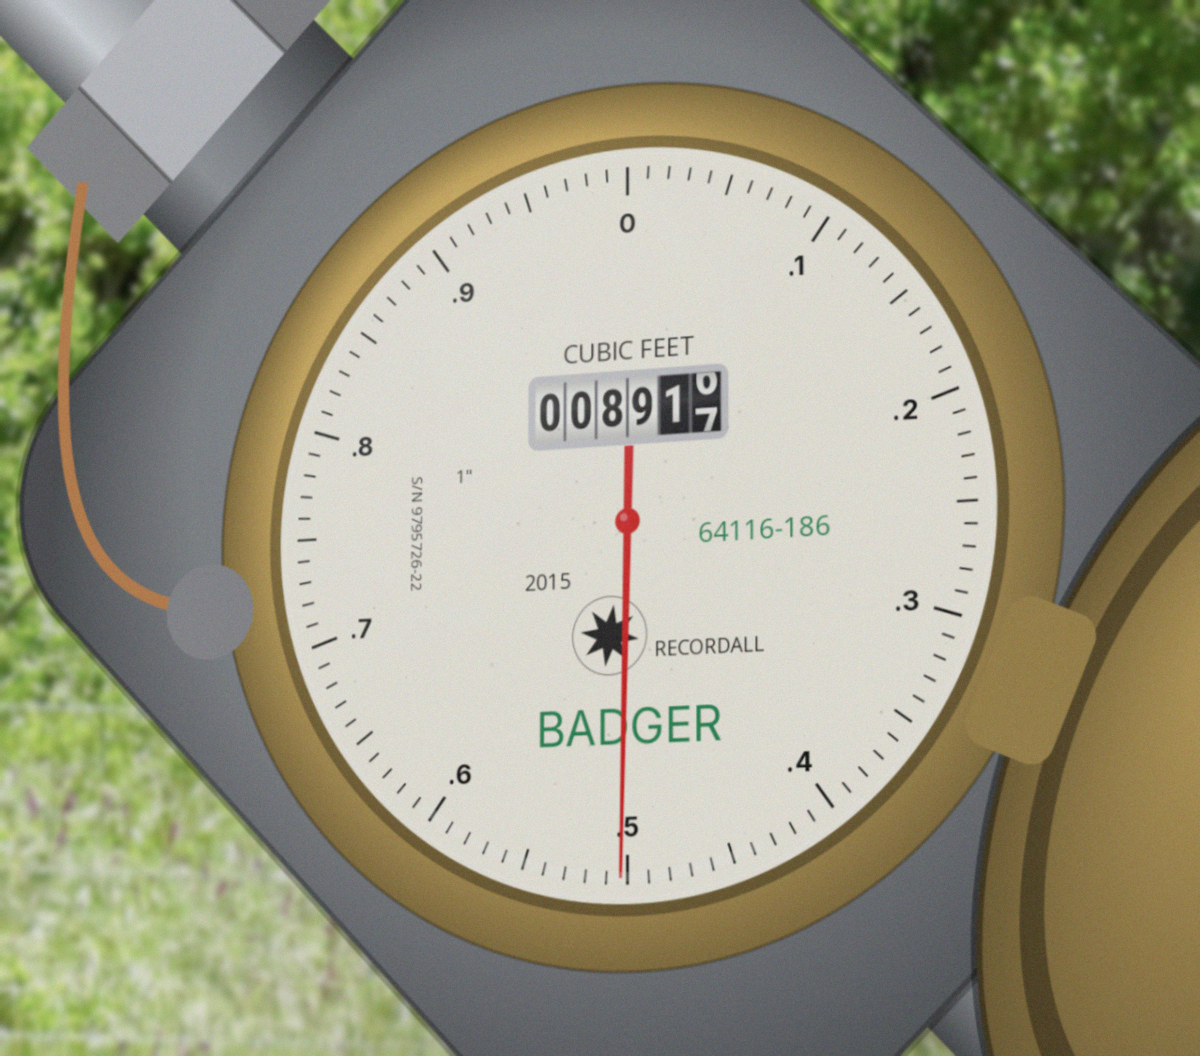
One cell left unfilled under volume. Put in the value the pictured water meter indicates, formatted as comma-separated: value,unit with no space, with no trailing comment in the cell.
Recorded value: 8916.50,ft³
